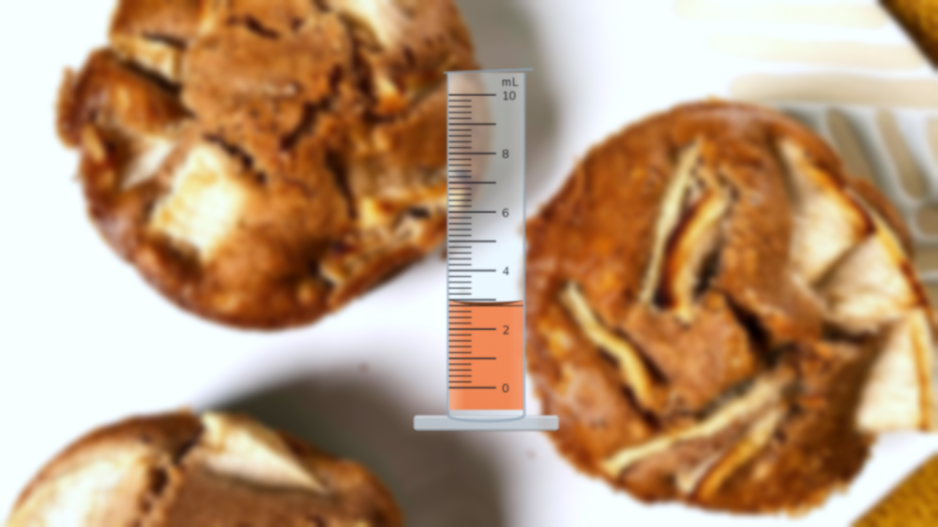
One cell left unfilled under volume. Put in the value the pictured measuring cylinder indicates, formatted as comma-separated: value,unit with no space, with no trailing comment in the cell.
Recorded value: 2.8,mL
